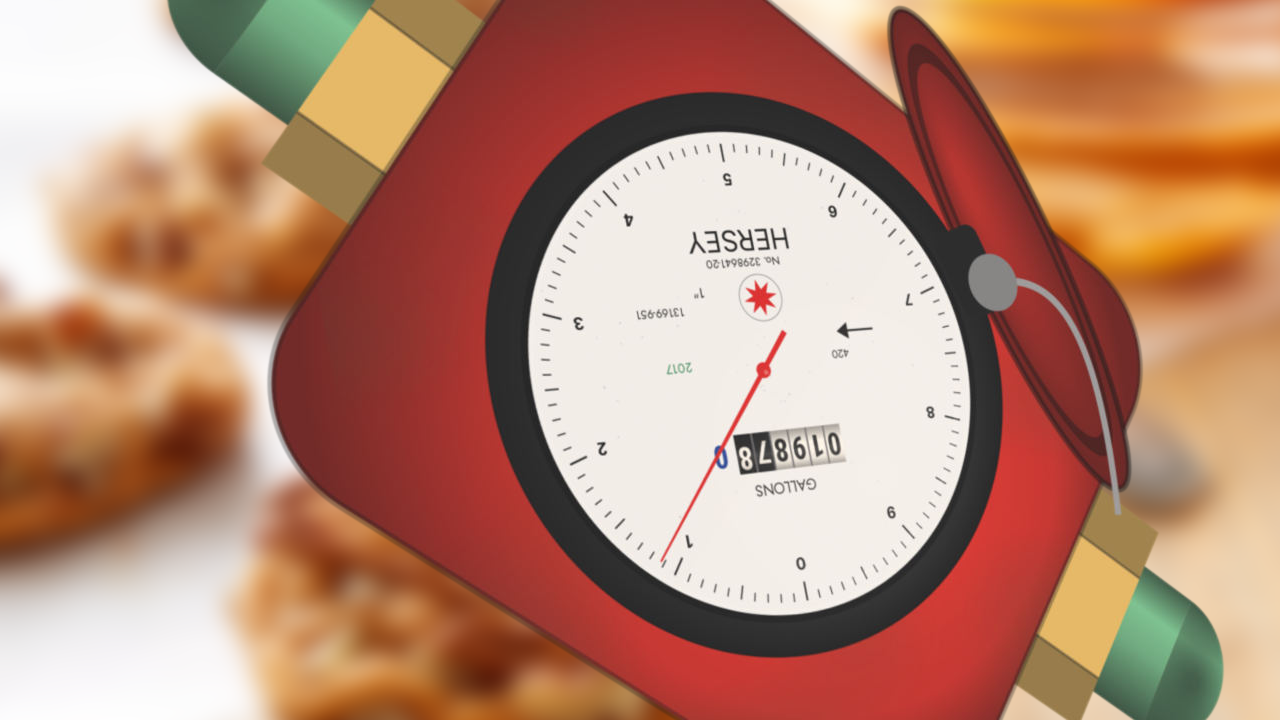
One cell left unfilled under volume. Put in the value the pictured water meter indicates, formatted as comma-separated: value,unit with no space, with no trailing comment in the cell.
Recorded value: 198781.1,gal
